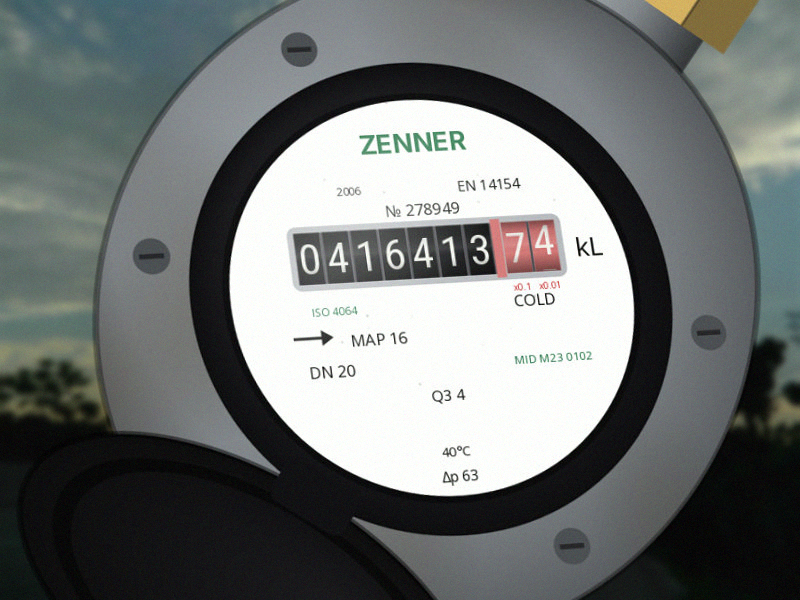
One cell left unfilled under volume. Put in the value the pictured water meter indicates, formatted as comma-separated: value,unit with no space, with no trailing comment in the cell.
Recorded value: 416413.74,kL
